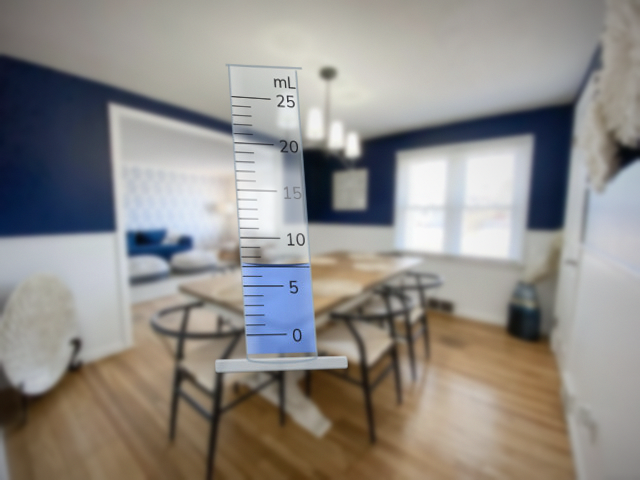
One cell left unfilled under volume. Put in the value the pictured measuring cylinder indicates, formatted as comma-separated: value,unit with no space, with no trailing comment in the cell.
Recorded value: 7,mL
